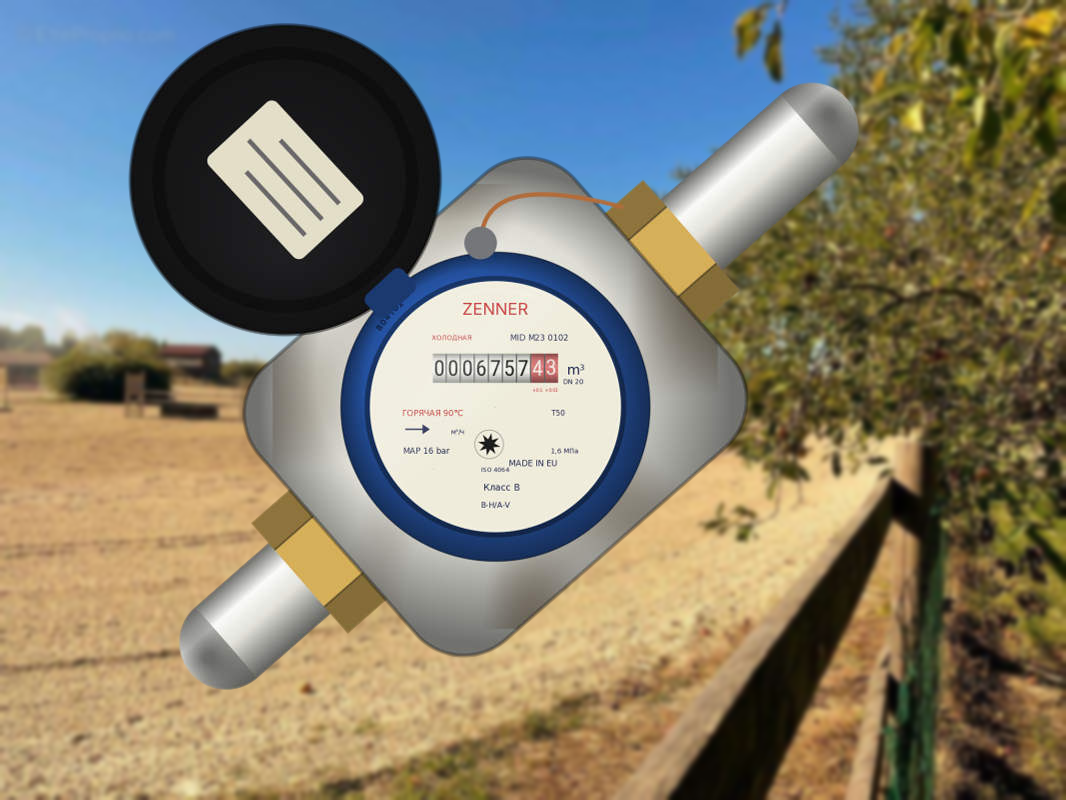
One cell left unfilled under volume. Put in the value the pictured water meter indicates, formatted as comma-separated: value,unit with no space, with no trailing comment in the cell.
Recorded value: 6757.43,m³
